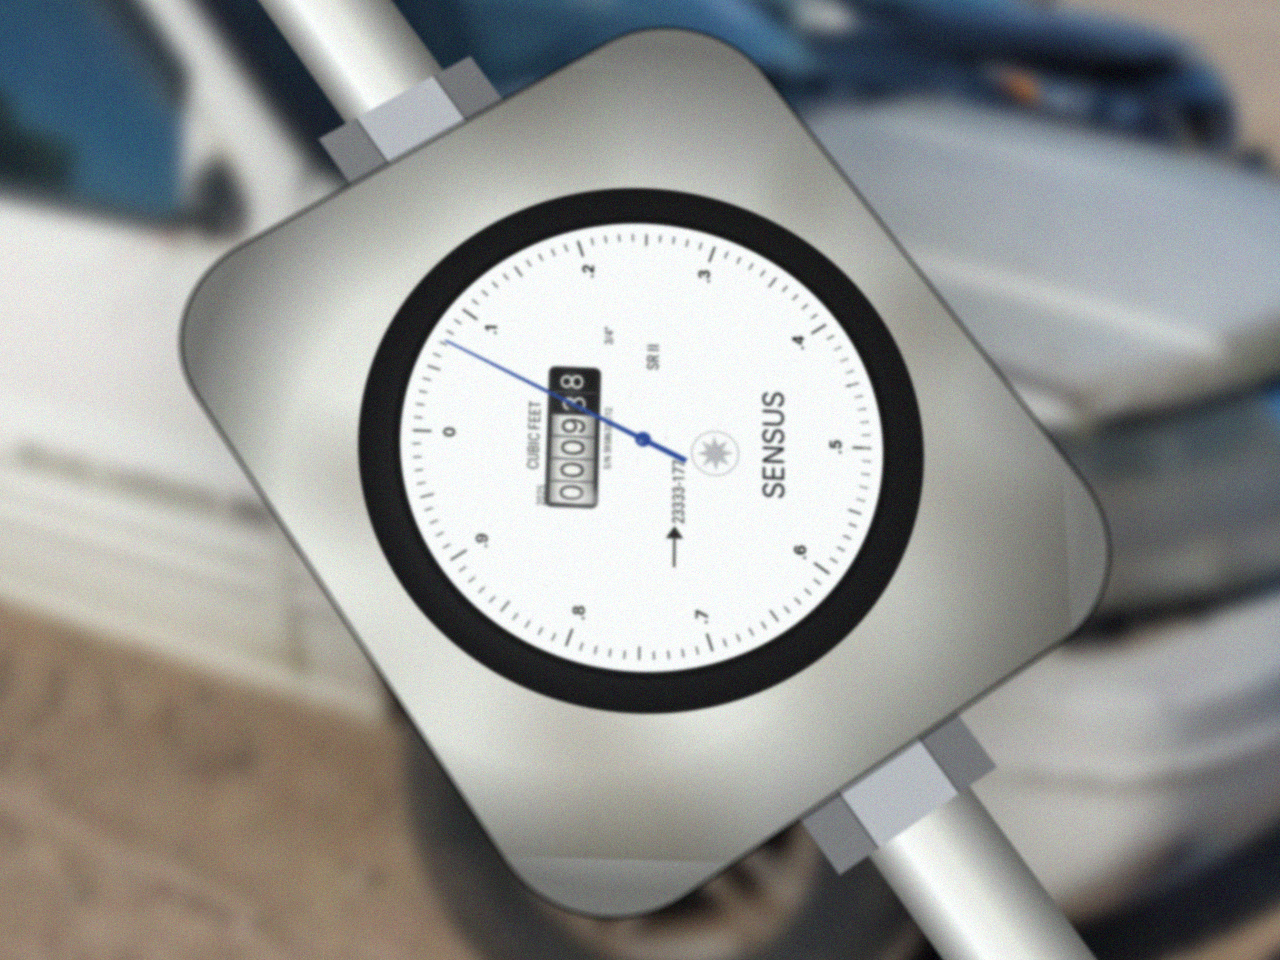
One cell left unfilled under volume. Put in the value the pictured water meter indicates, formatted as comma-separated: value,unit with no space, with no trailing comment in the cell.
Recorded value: 938.07,ft³
